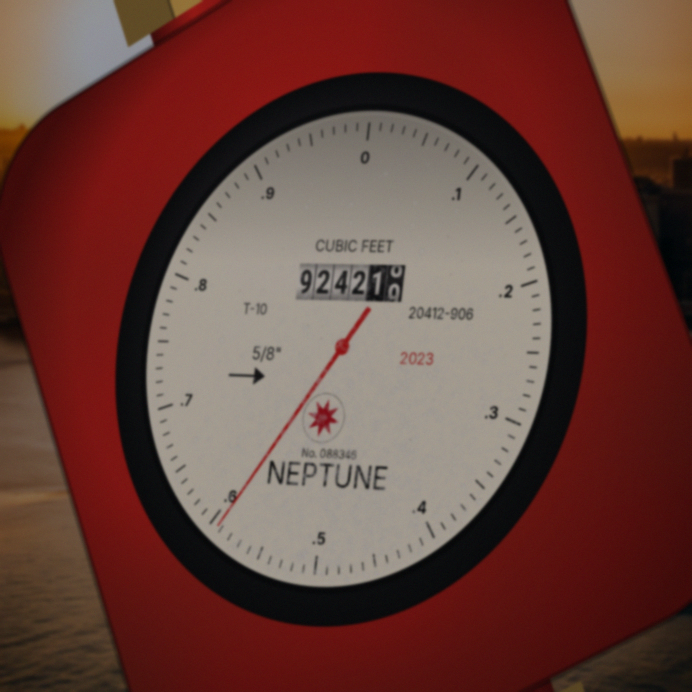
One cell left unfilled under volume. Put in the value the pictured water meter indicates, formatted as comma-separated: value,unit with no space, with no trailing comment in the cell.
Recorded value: 924218.59,ft³
